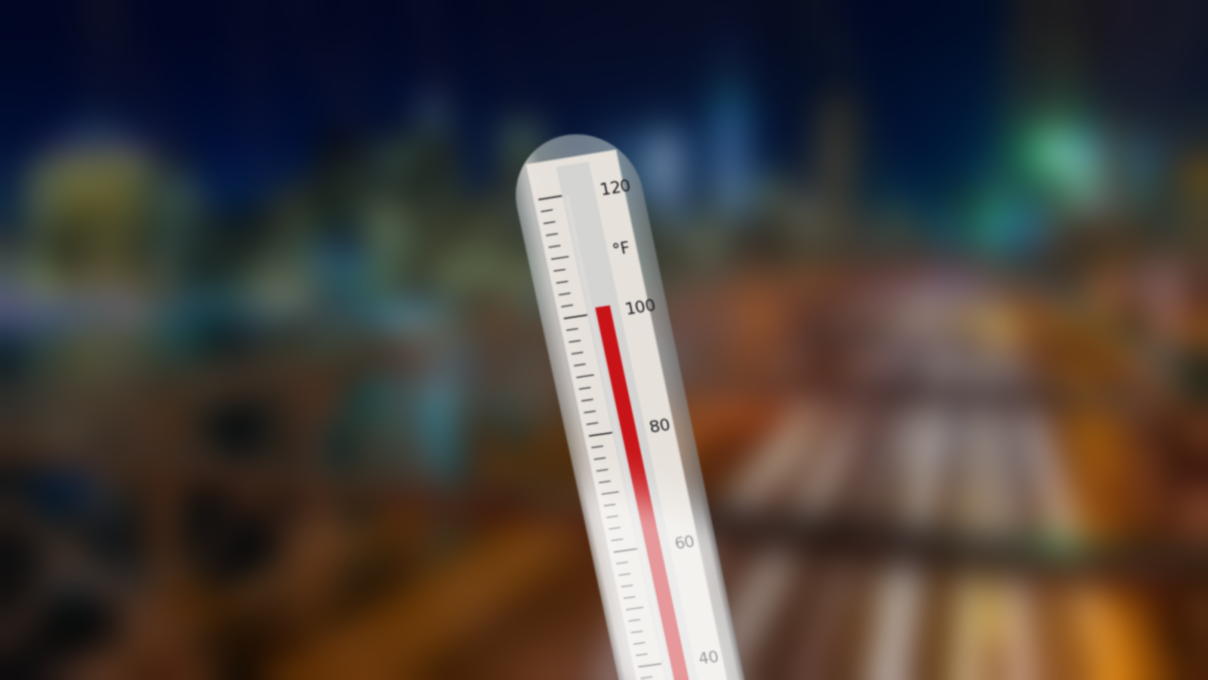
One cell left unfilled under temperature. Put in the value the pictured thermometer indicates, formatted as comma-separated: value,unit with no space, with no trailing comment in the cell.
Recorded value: 101,°F
